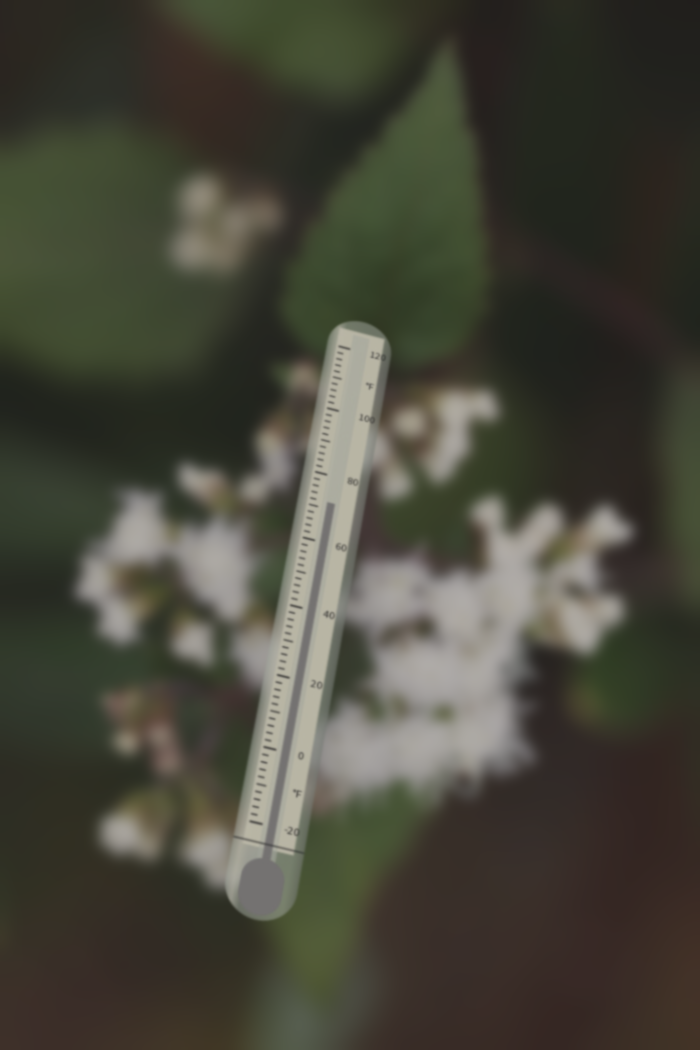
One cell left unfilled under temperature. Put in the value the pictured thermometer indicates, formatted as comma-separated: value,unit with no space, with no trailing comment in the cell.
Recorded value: 72,°F
